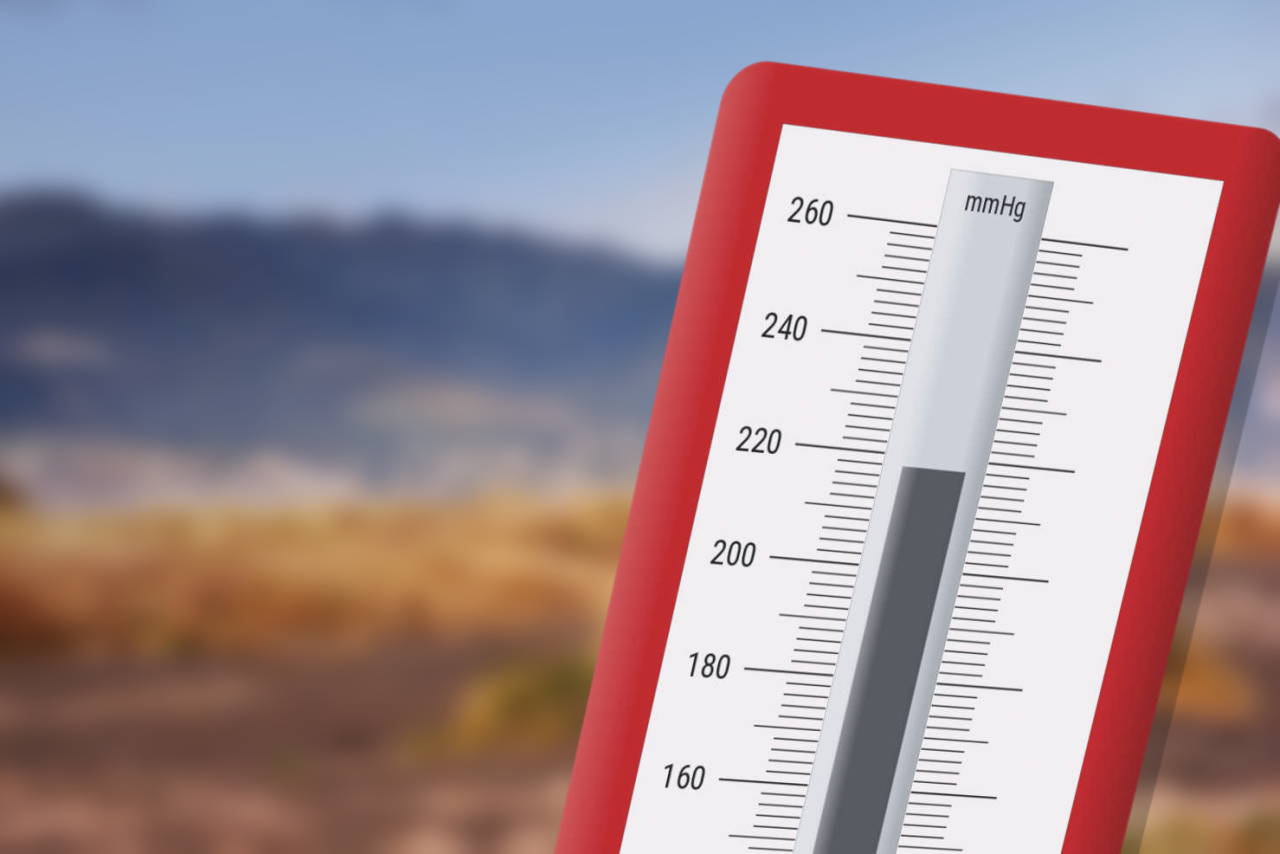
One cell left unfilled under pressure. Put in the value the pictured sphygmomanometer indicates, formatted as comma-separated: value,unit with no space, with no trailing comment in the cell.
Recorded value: 218,mmHg
